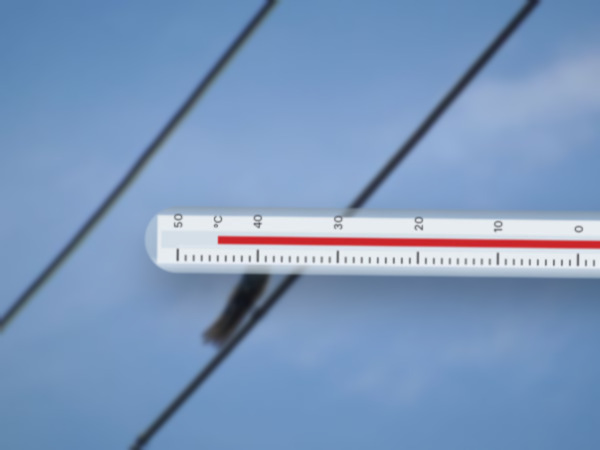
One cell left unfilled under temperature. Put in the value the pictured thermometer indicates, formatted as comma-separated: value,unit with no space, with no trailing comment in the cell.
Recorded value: 45,°C
